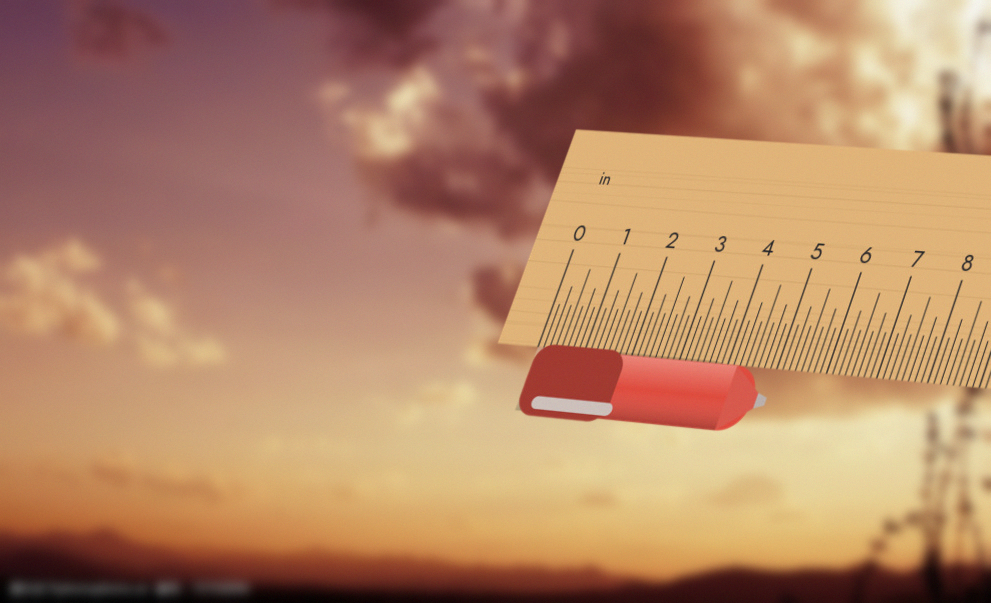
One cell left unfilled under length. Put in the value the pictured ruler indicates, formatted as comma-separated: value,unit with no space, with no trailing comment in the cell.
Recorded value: 5,in
